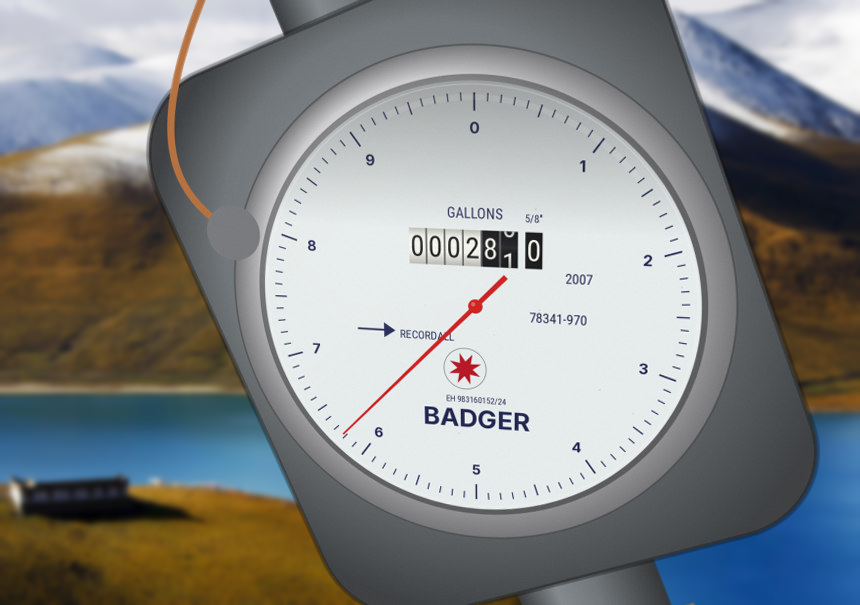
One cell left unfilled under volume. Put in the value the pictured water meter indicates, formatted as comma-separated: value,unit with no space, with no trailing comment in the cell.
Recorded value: 2806.2,gal
